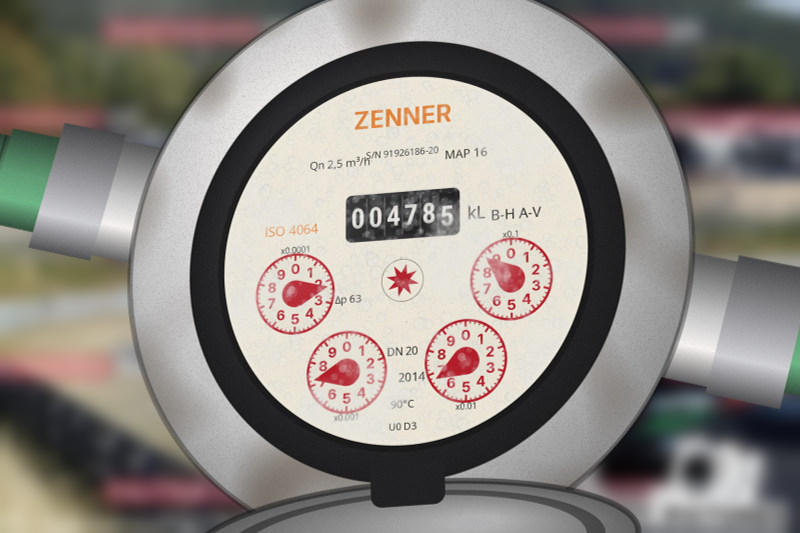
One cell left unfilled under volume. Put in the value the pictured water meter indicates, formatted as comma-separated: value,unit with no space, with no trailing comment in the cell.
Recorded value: 4784.8672,kL
